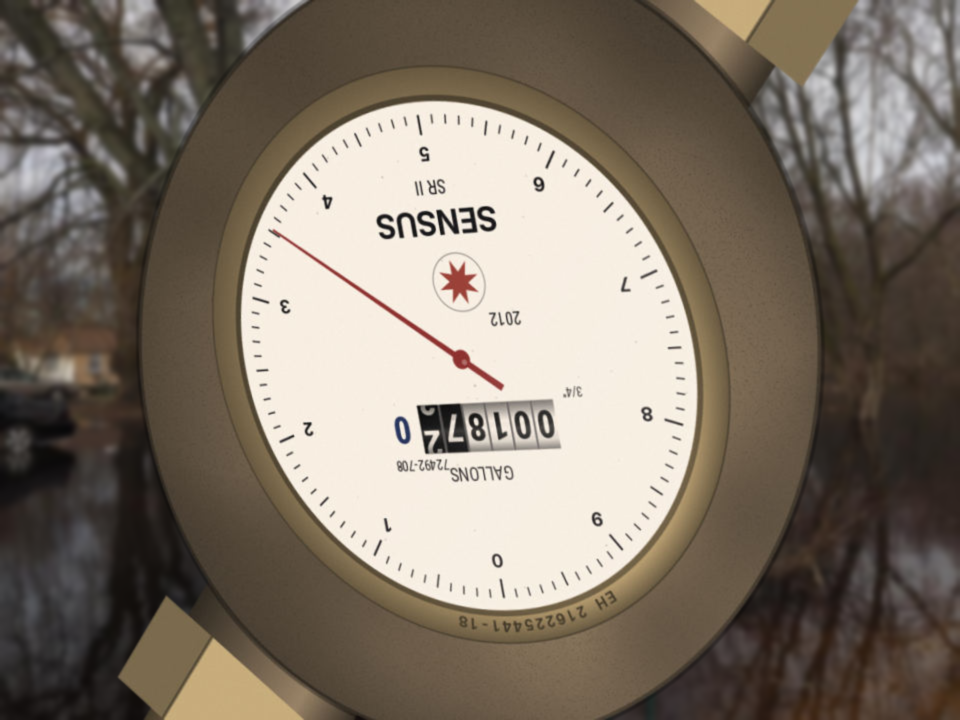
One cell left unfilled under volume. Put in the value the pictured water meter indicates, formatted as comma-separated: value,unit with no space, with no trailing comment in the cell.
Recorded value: 18723.5,gal
